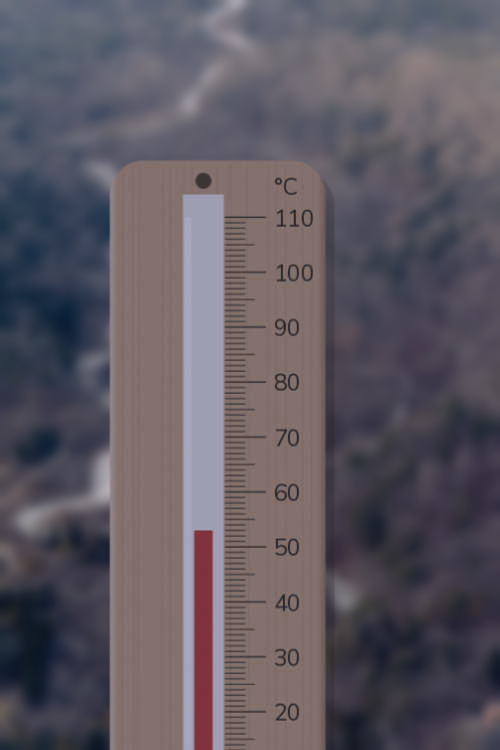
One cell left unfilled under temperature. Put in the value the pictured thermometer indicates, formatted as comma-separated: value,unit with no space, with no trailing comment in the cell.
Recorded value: 53,°C
